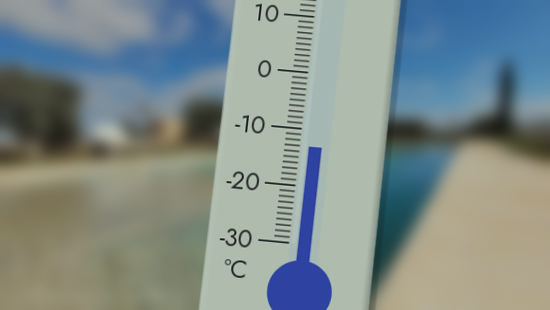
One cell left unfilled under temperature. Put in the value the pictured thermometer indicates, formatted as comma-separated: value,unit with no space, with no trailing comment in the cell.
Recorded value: -13,°C
